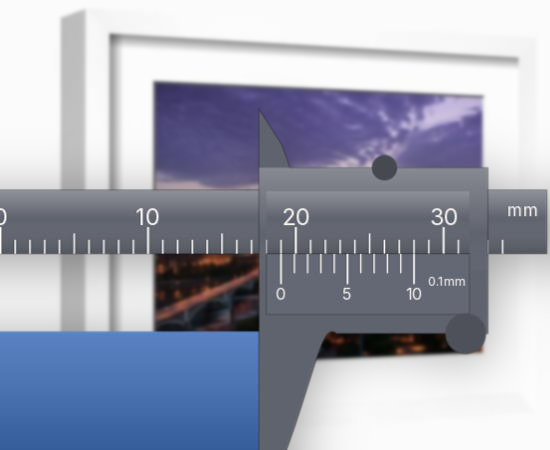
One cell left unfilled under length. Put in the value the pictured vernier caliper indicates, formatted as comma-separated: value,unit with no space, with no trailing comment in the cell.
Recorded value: 19.0,mm
